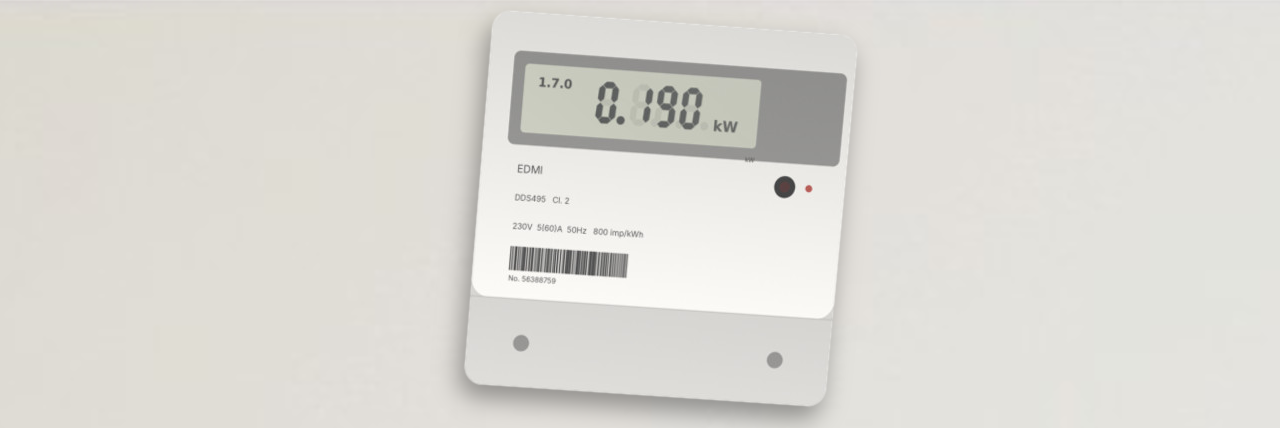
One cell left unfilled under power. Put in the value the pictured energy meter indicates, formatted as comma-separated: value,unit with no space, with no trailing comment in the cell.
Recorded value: 0.190,kW
